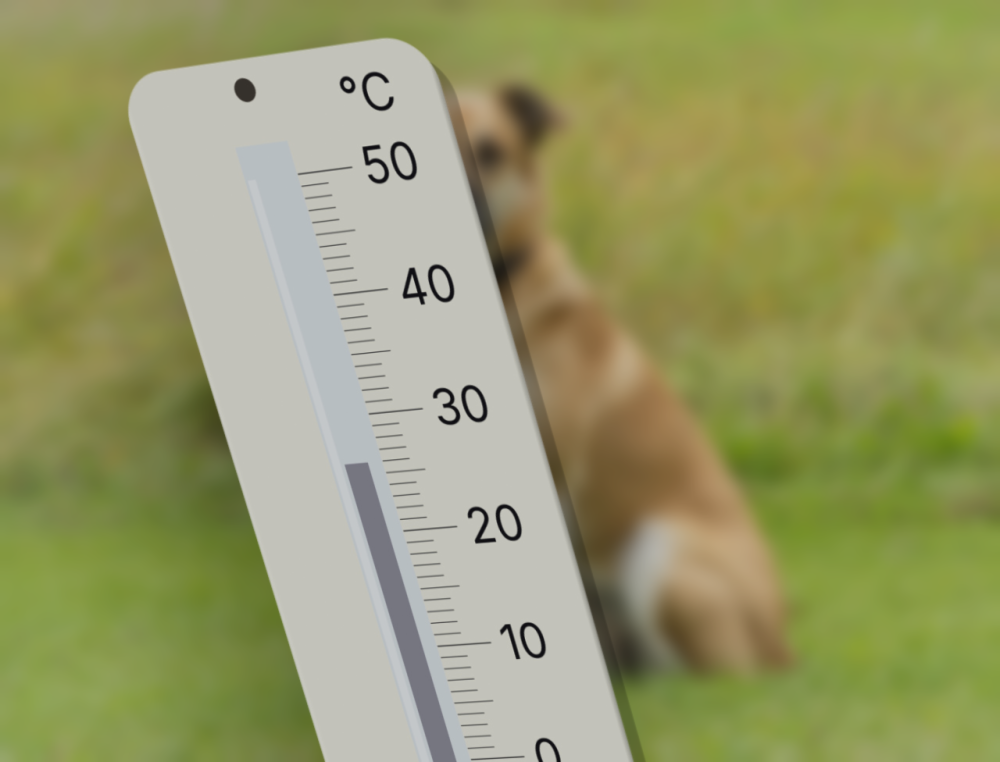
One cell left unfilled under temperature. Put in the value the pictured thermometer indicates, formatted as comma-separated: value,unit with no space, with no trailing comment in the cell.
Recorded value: 26,°C
